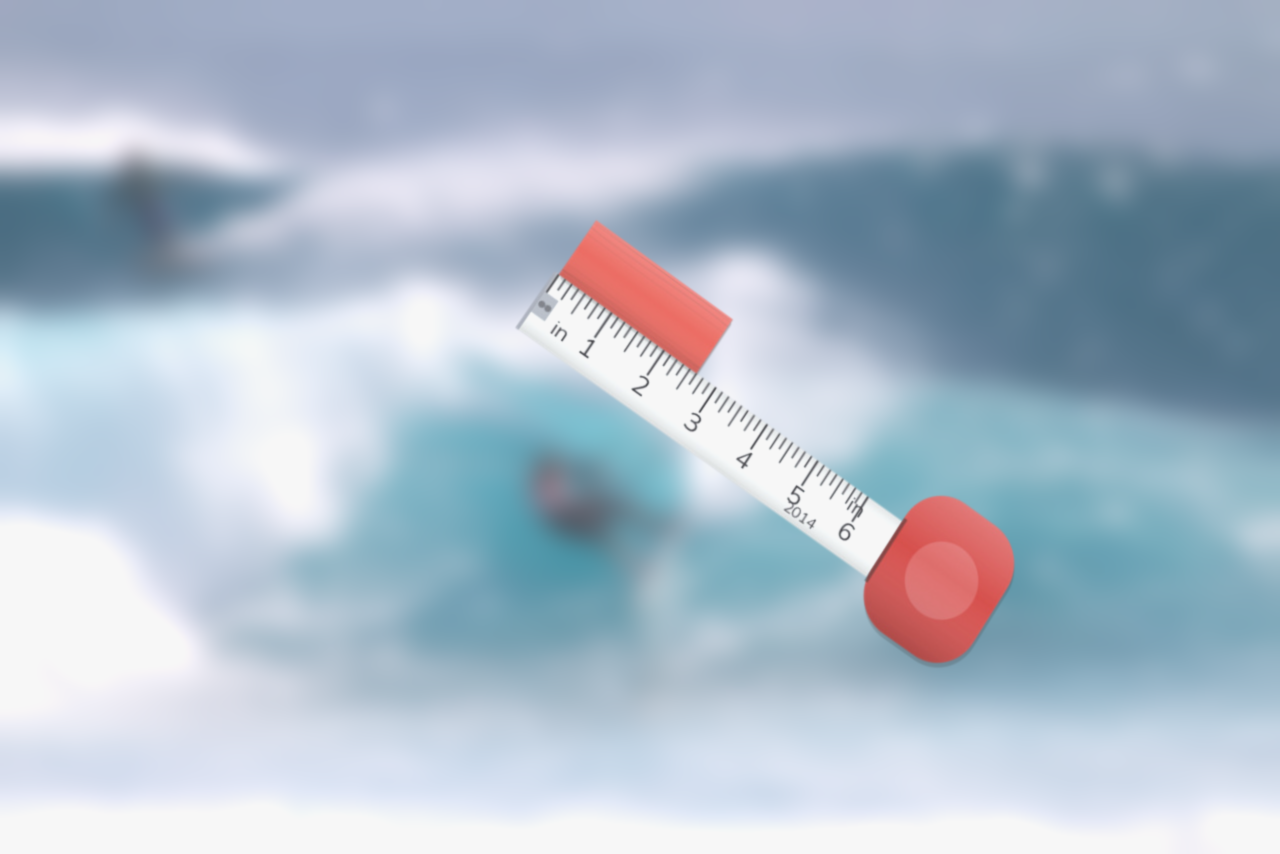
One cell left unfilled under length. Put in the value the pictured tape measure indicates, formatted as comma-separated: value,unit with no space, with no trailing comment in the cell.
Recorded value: 2.625,in
